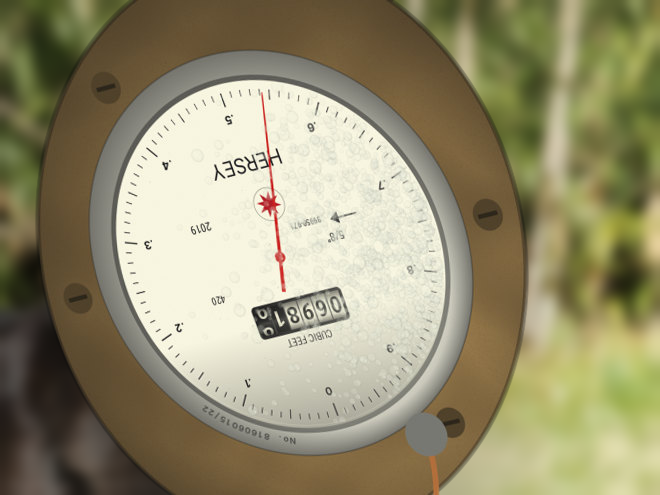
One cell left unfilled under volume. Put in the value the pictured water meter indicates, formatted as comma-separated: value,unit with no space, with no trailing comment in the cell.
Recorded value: 69818.54,ft³
